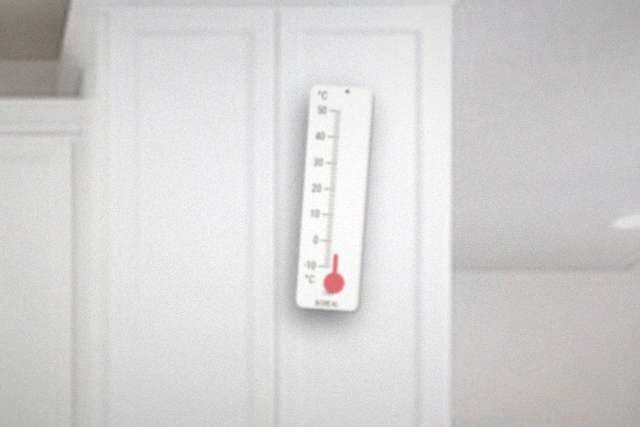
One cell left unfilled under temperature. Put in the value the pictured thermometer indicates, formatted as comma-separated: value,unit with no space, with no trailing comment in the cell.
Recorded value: -5,°C
